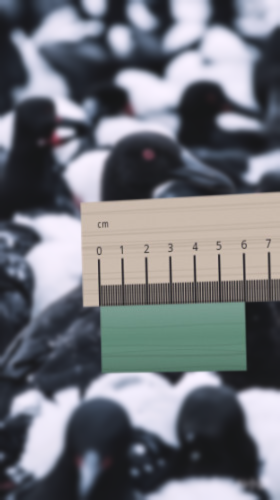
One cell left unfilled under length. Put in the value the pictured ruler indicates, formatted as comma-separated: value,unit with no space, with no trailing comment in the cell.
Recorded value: 6,cm
